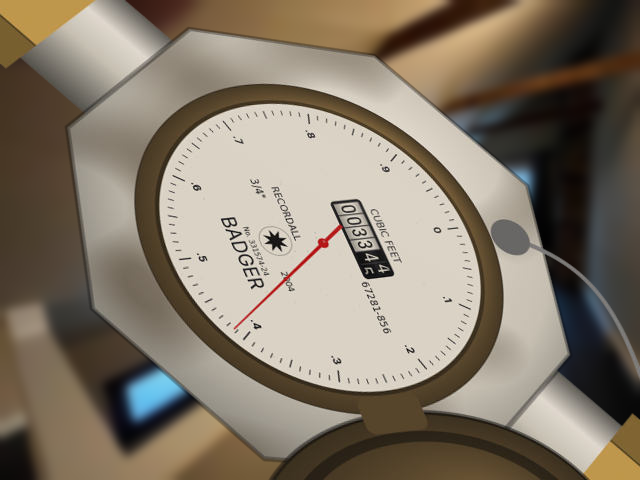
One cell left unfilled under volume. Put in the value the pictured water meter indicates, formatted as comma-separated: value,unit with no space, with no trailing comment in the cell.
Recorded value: 3344.41,ft³
